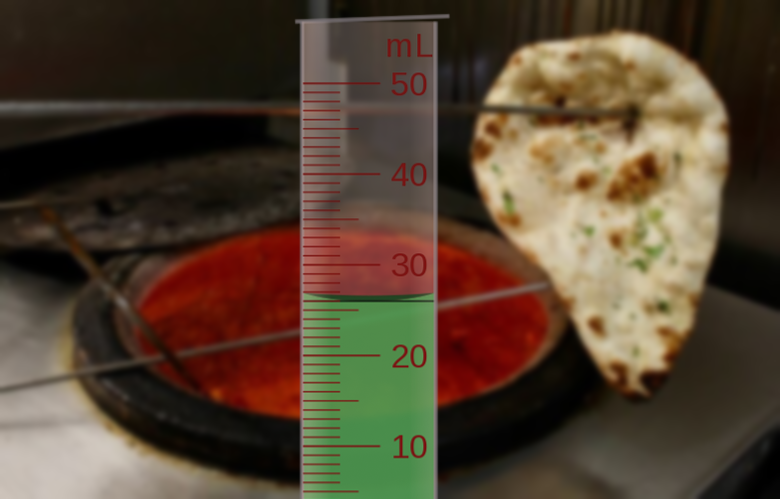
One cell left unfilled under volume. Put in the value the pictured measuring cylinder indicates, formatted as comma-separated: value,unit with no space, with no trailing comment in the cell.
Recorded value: 26,mL
